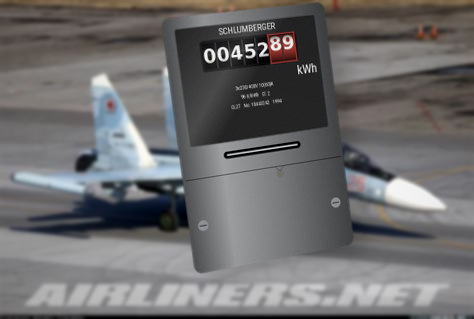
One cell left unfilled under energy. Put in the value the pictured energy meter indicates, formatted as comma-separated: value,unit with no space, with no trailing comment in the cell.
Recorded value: 452.89,kWh
